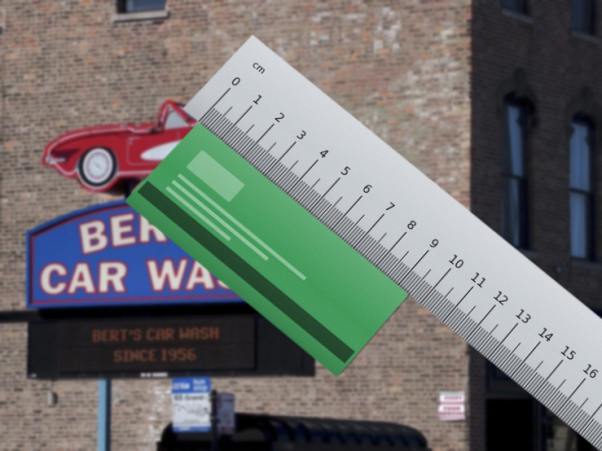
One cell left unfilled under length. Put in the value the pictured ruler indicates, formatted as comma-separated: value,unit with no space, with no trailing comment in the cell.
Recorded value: 9.5,cm
